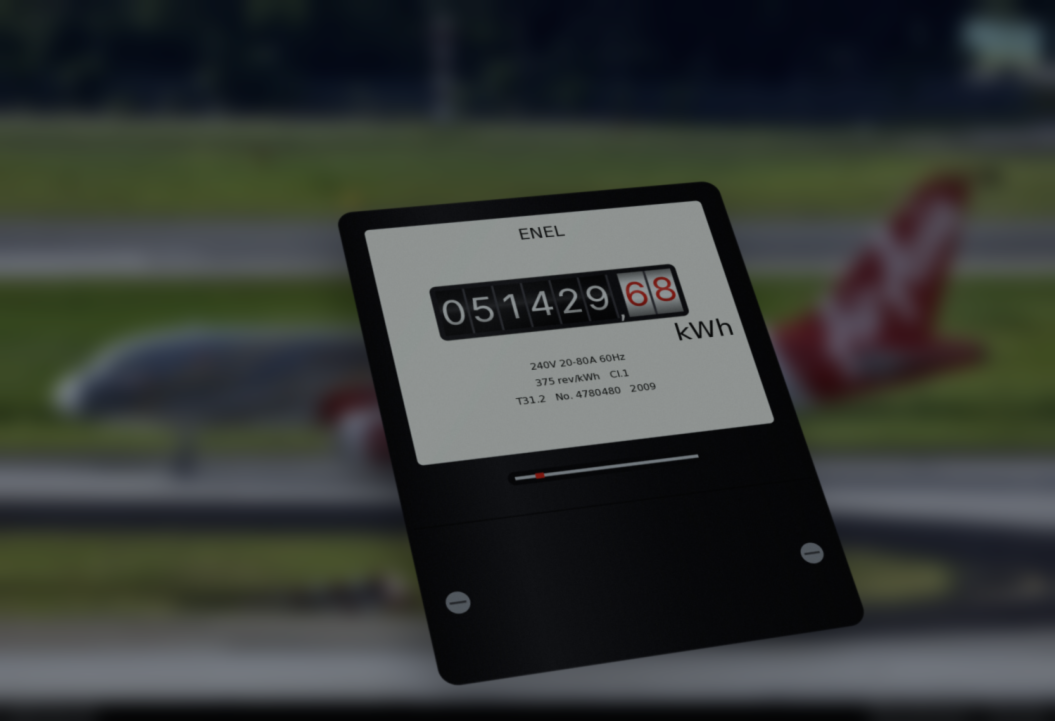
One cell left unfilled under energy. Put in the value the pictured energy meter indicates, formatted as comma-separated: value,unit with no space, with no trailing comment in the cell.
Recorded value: 51429.68,kWh
